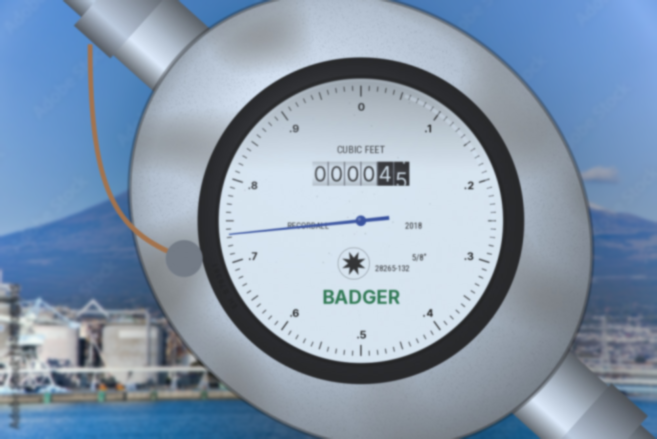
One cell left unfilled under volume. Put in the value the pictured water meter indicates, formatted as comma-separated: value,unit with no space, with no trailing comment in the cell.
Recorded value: 44.73,ft³
